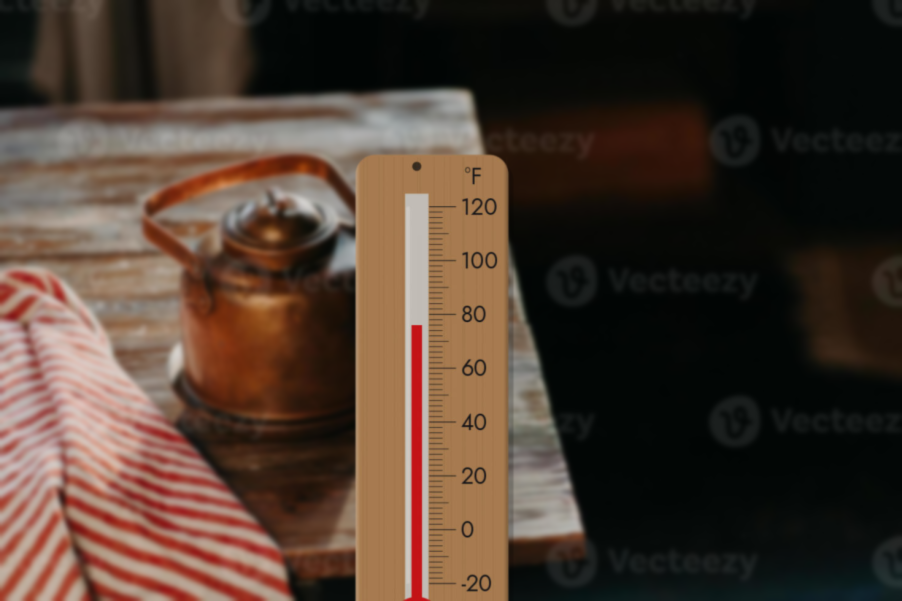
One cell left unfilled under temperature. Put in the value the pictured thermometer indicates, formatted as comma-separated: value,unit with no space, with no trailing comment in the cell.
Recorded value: 76,°F
